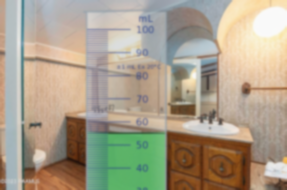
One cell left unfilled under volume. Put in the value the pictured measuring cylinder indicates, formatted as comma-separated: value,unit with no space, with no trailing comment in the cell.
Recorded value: 55,mL
